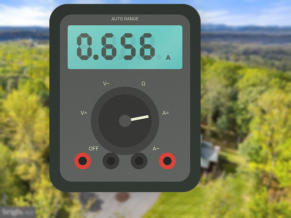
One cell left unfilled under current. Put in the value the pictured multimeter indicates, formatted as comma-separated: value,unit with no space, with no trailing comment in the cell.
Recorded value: 0.656,A
